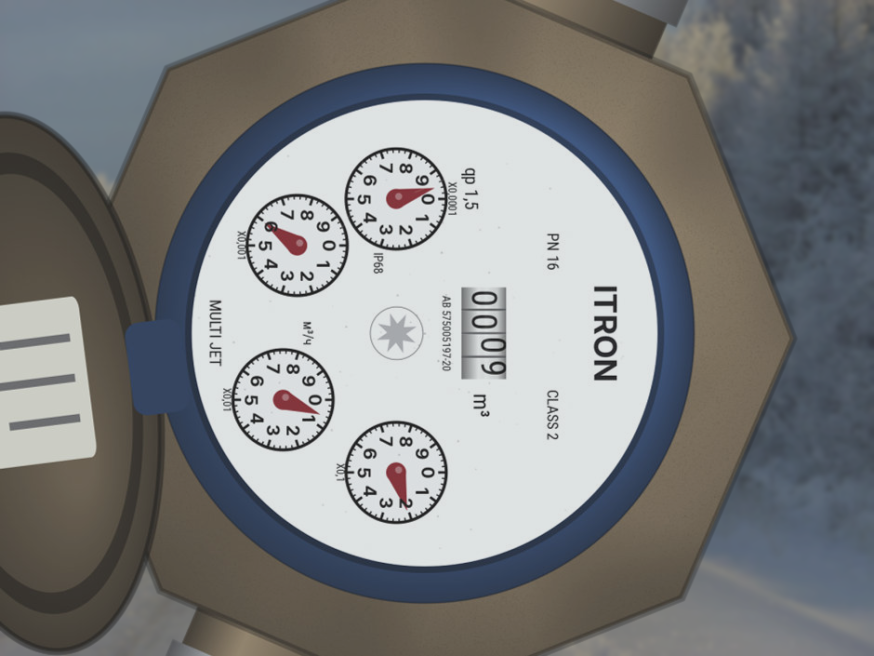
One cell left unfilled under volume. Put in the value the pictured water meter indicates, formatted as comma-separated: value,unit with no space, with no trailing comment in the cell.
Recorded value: 9.2059,m³
